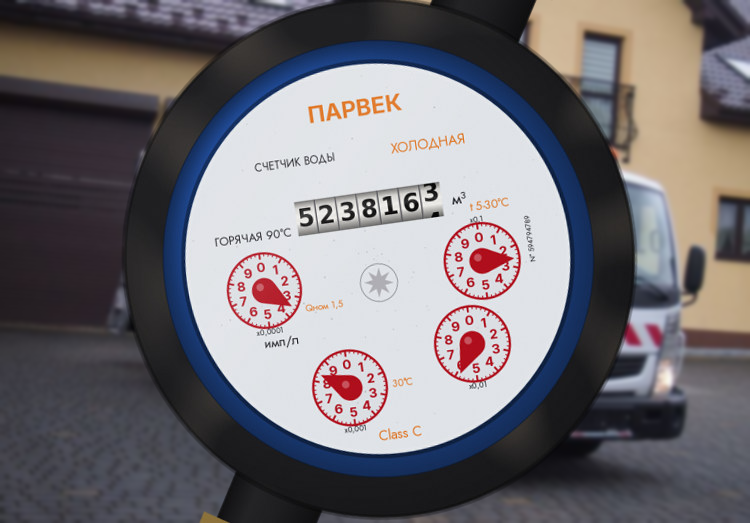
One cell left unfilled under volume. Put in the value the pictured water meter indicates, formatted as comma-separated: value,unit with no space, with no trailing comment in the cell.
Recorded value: 5238163.2583,m³
